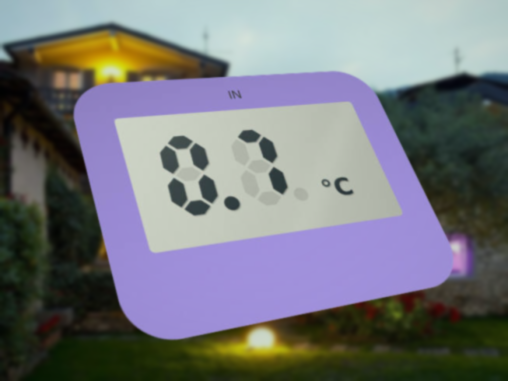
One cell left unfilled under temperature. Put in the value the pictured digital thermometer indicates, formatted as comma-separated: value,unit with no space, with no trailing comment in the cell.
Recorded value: 0.7,°C
